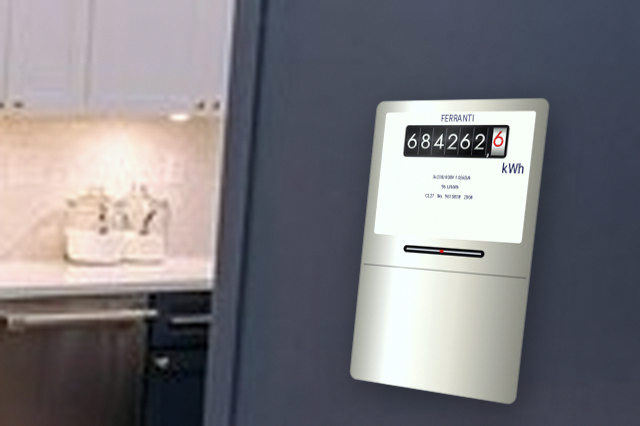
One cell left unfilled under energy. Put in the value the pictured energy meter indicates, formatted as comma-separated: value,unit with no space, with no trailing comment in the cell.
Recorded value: 684262.6,kWh
